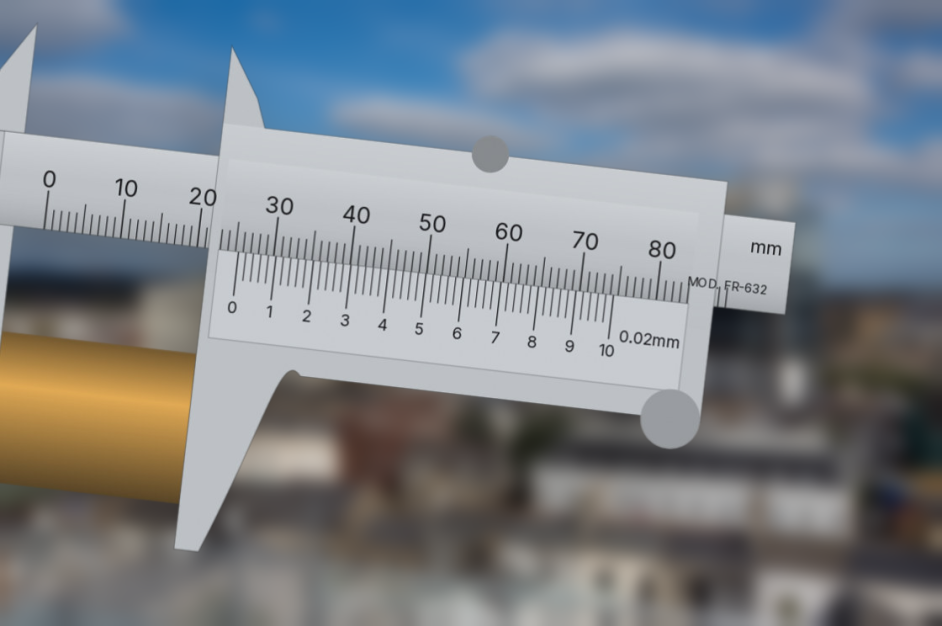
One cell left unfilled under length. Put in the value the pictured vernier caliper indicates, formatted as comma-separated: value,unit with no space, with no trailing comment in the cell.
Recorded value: 25.4,mm
